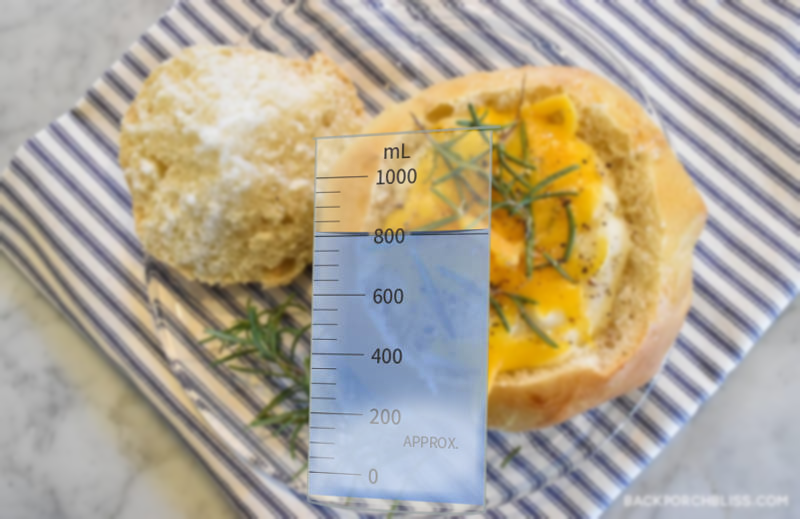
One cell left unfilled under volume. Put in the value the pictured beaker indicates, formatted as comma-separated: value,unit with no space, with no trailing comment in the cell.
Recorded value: 800,mL
